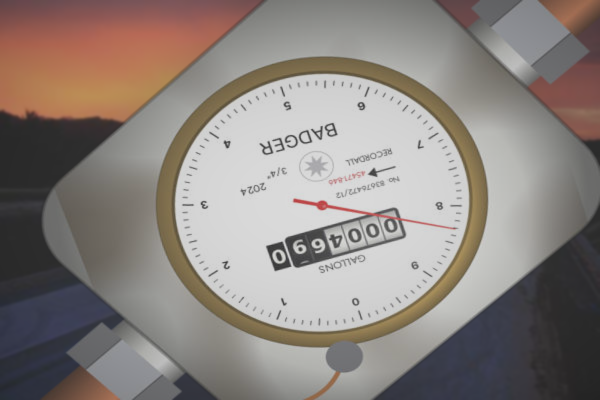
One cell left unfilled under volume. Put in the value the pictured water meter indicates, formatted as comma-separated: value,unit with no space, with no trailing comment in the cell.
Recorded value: 4688.3,gal
